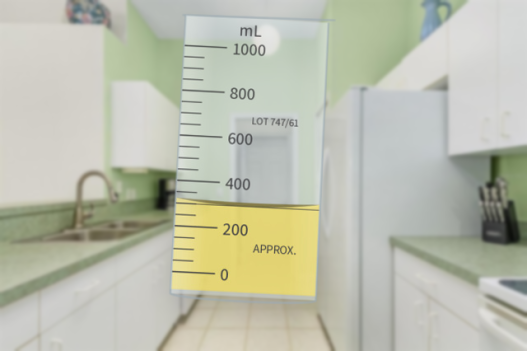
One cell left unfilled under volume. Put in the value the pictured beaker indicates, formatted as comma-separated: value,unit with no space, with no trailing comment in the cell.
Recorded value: 300,mL
